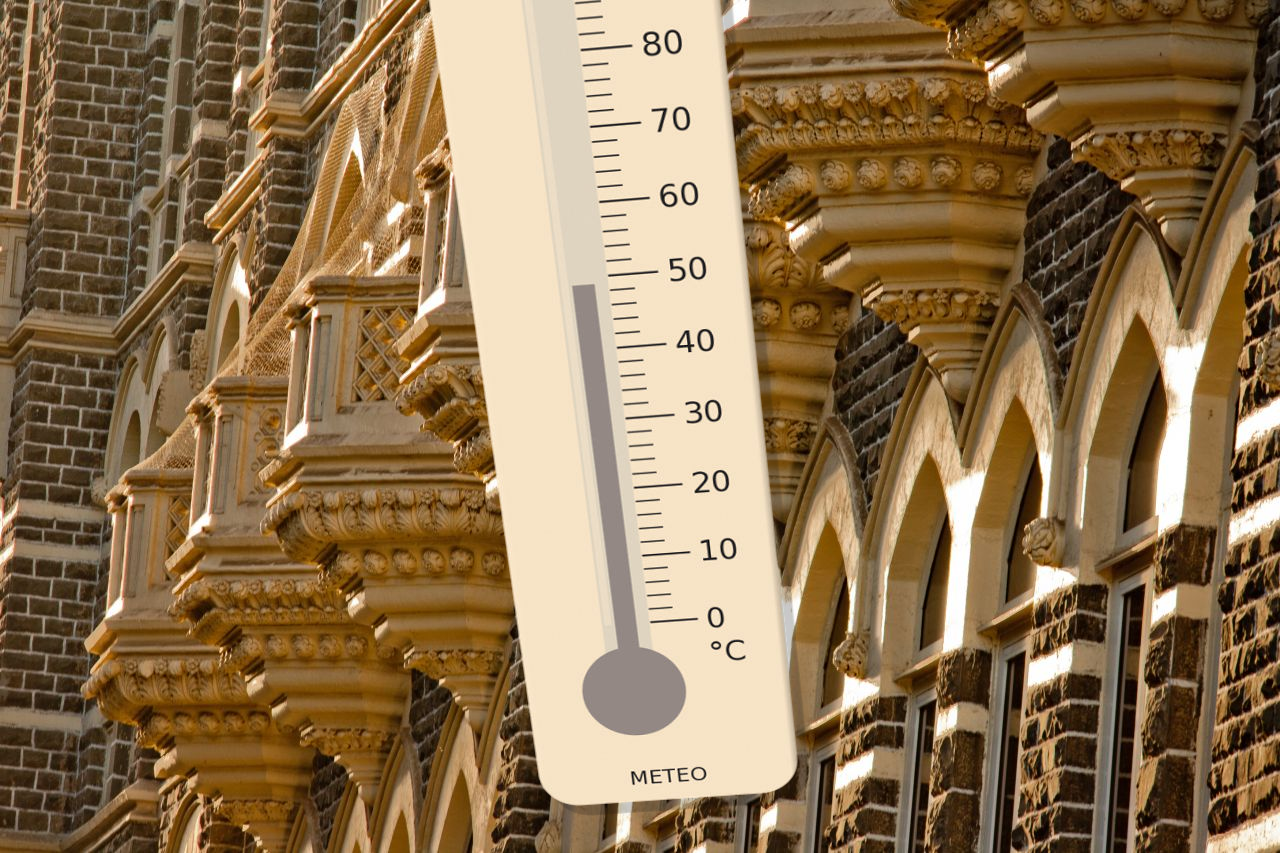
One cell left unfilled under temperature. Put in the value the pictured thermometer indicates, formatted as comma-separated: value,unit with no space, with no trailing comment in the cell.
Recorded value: 49,°C
